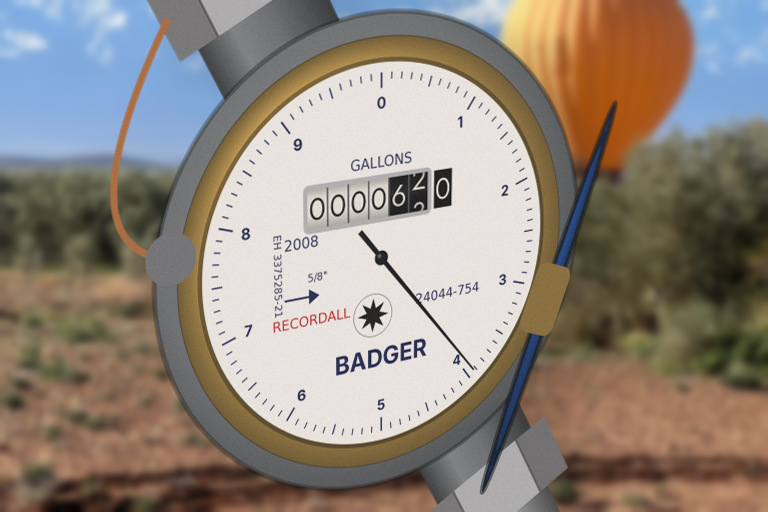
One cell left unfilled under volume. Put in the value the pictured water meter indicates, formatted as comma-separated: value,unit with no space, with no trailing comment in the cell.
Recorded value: 623.9,gal
